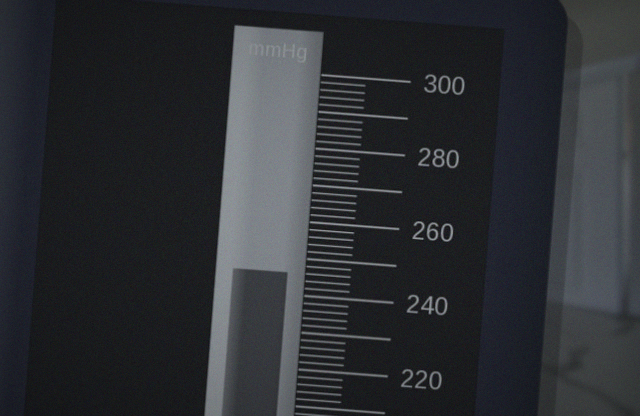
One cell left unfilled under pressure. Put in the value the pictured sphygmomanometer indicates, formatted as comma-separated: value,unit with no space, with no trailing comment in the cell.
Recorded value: 246,mmHg
